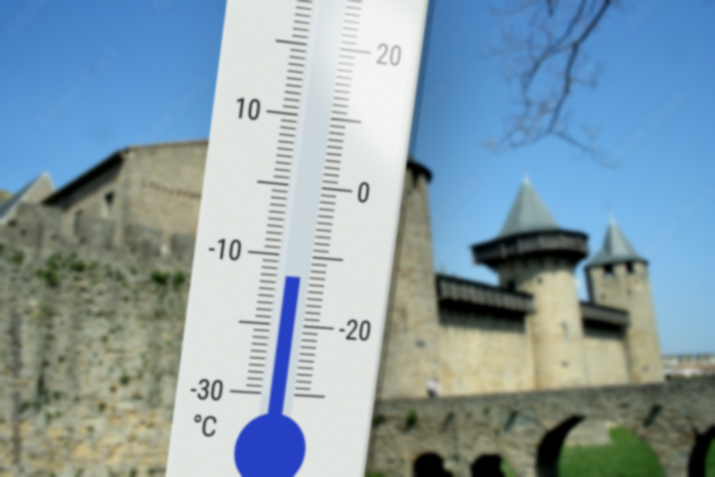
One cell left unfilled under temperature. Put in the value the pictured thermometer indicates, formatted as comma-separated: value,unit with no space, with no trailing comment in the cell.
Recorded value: -13,°C
